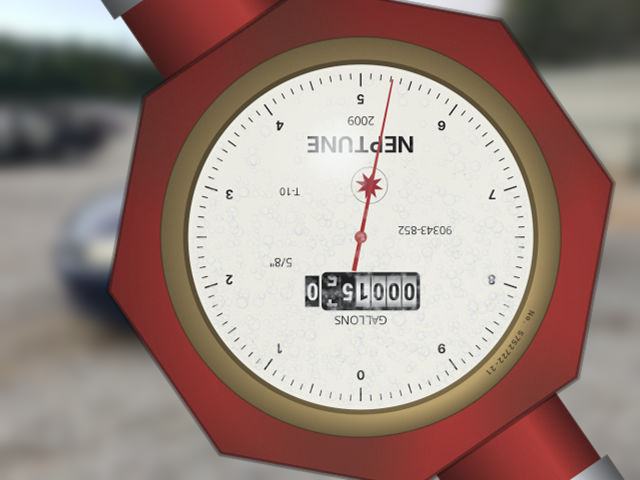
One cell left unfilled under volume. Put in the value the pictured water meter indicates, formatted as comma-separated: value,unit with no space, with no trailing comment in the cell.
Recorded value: 1545.3,gal
